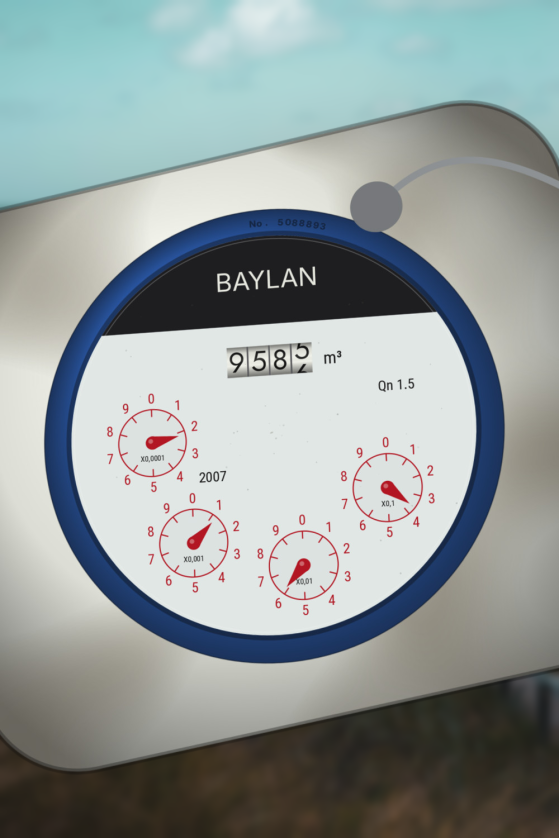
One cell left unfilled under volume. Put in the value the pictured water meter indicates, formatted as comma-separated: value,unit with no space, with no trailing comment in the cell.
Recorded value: 9585.3612,m³
